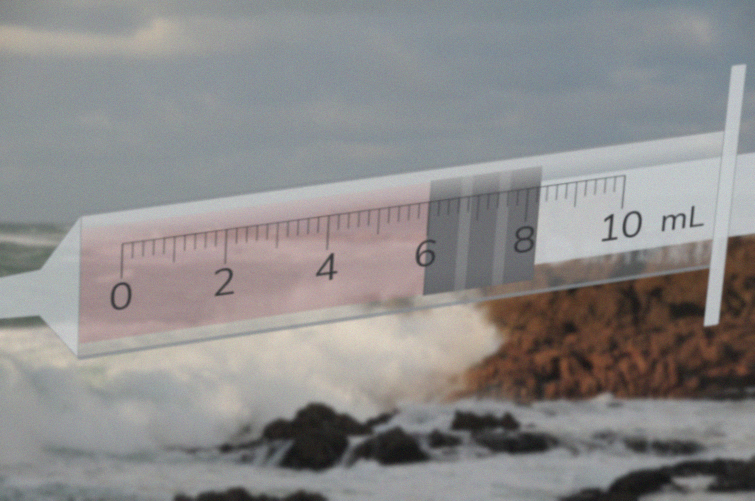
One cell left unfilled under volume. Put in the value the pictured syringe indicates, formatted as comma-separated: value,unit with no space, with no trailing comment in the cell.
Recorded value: 6,mL
